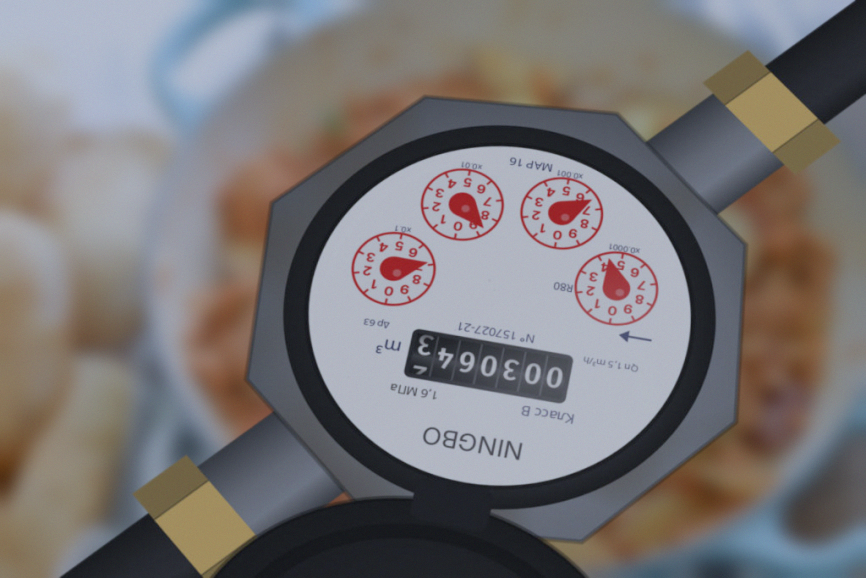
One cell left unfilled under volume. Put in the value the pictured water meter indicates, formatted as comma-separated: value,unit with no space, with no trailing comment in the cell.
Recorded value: 30642.6864,m³
